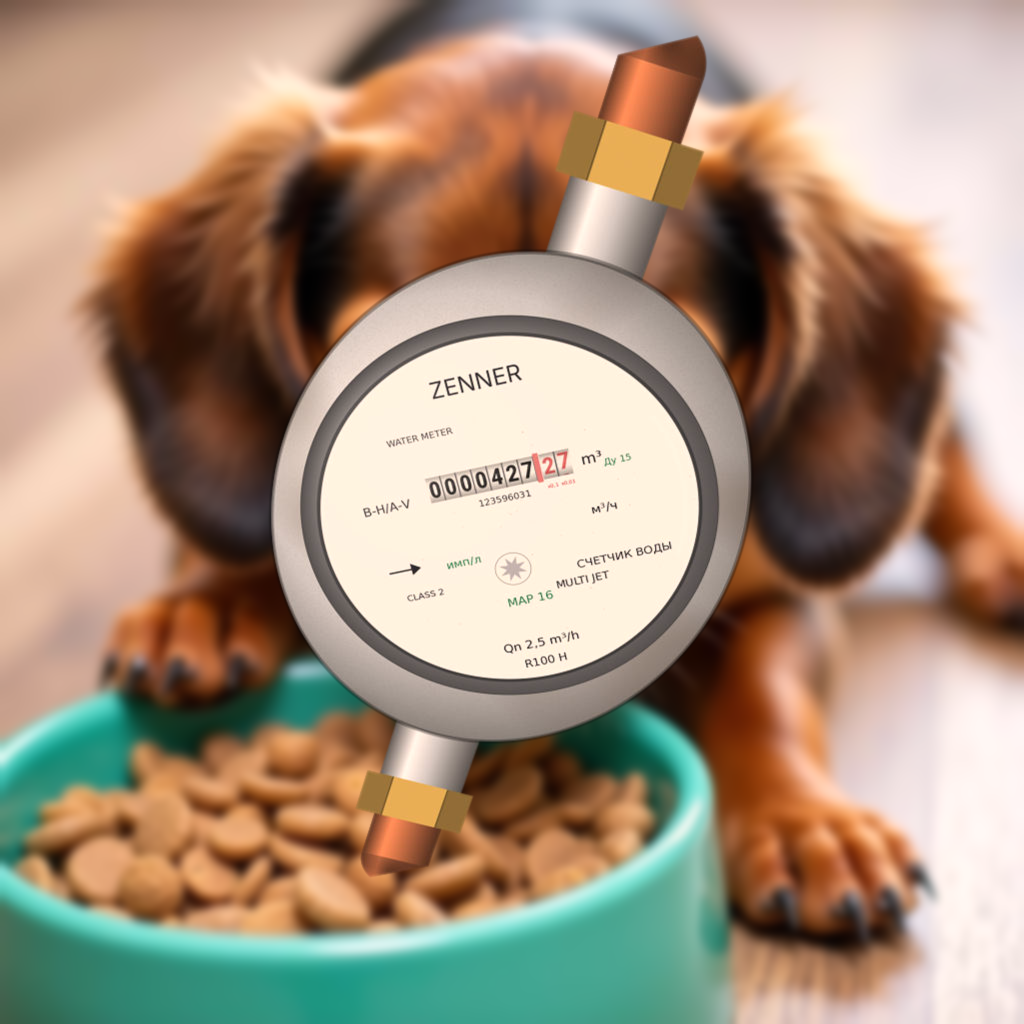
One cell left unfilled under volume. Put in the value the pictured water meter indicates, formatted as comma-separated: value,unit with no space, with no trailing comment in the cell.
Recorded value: 427.27,m³
